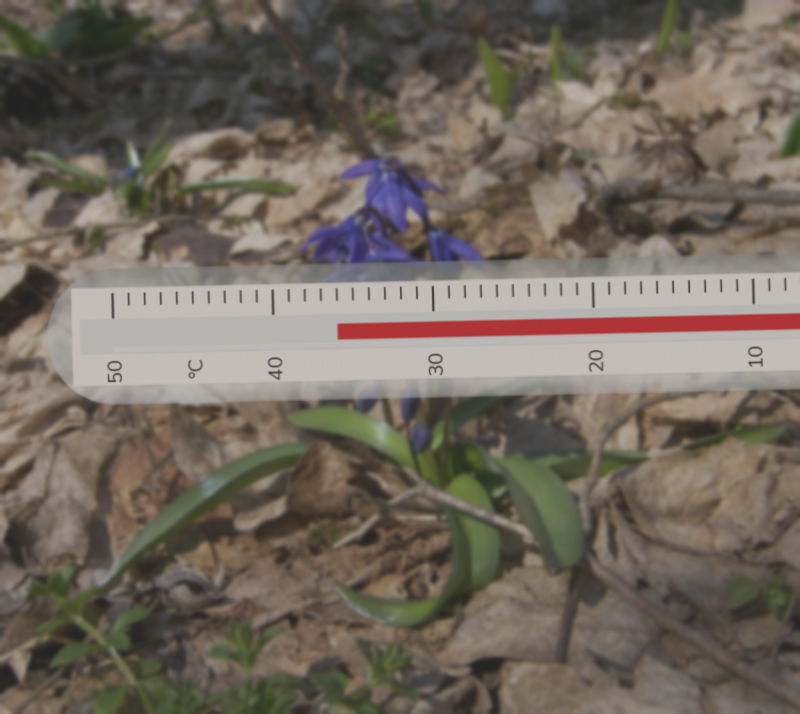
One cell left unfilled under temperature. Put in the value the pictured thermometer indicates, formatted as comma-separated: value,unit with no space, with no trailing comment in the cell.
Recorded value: 36,°C
